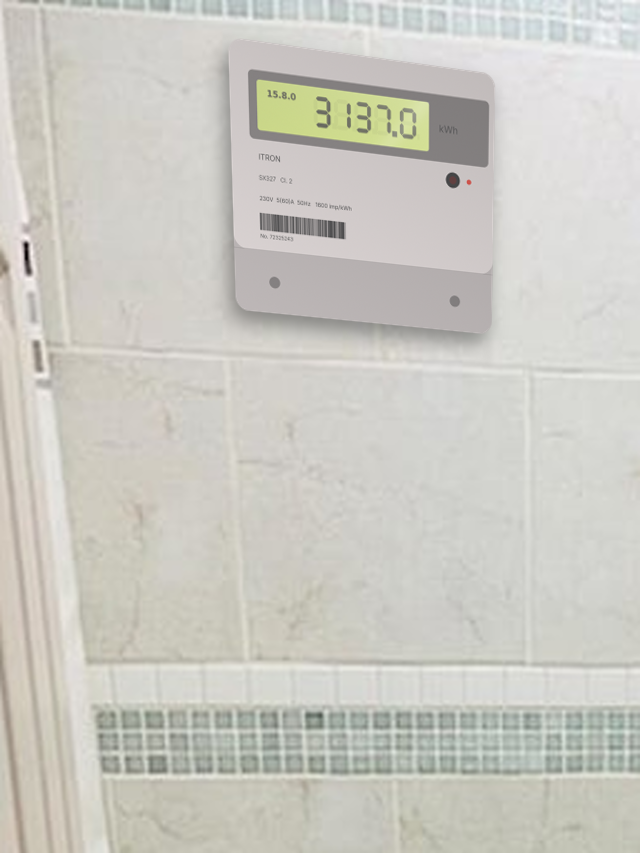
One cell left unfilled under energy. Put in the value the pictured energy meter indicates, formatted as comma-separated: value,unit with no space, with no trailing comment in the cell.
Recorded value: 3137.0,kWh
